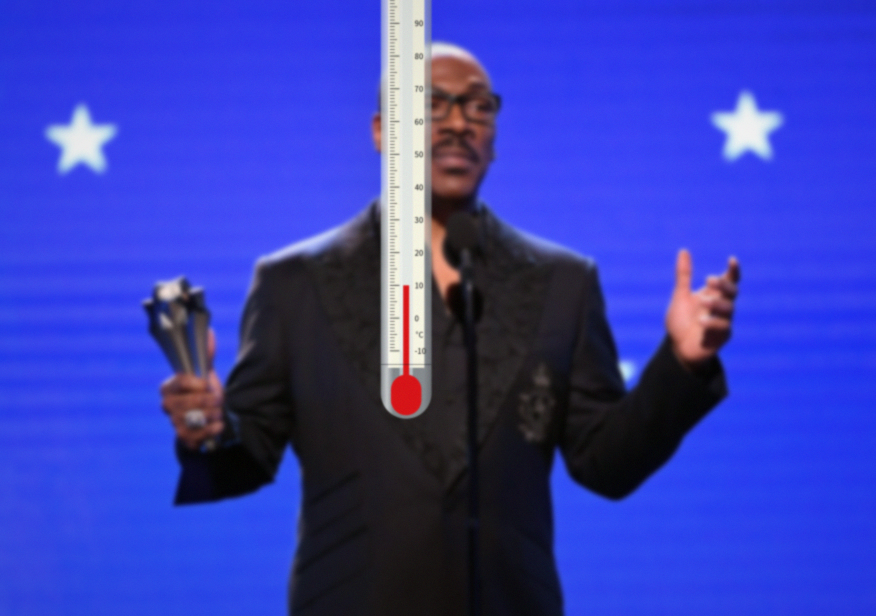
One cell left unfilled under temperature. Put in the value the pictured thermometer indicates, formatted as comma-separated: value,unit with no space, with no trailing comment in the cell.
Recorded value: 10,°C
